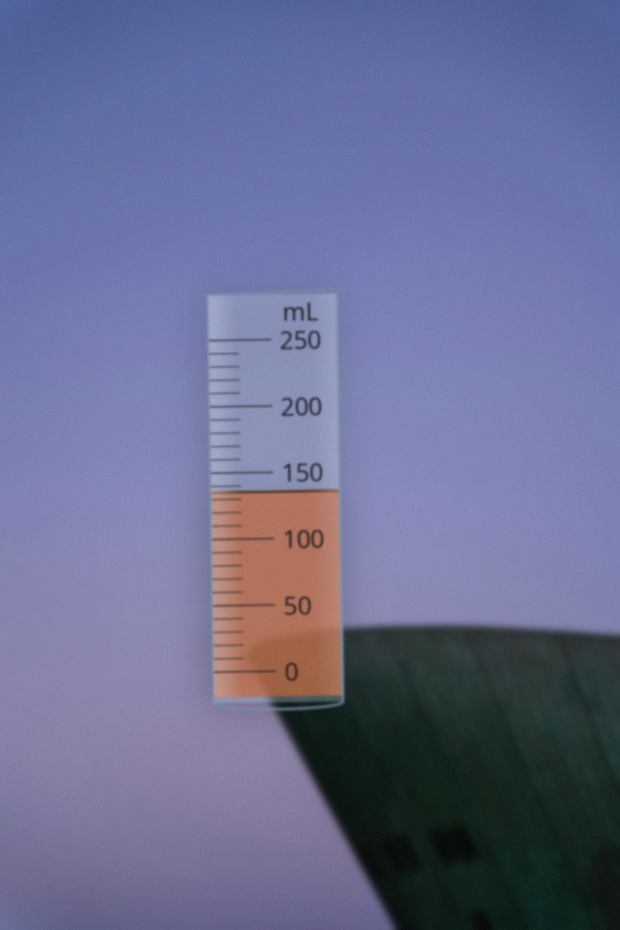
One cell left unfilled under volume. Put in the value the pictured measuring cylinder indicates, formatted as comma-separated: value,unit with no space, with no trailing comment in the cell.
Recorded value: 135,mL
